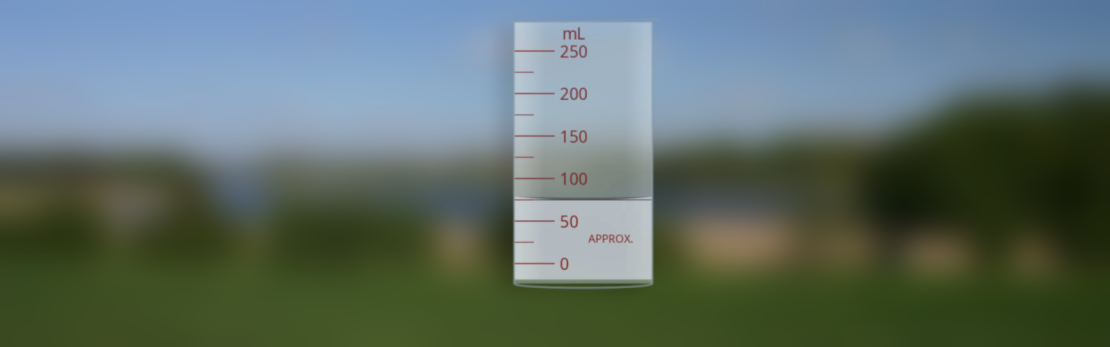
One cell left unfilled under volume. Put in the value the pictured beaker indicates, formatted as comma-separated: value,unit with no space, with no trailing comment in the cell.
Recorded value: 75,mL
